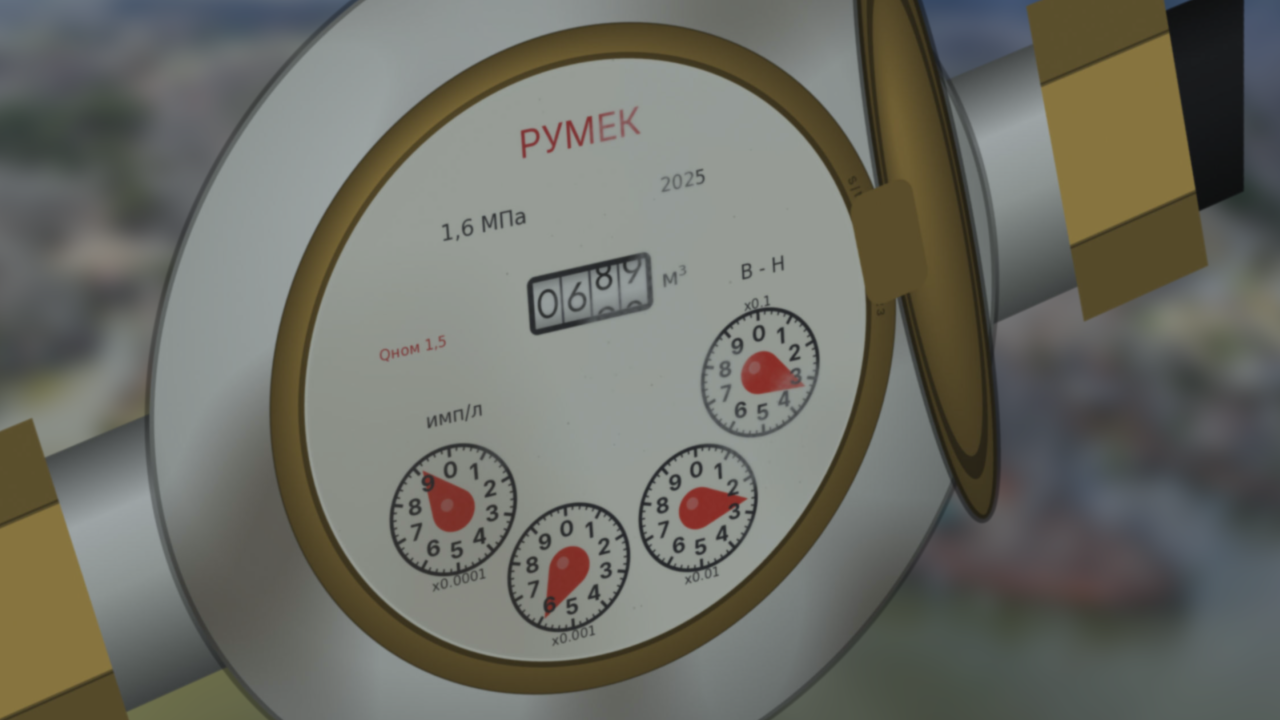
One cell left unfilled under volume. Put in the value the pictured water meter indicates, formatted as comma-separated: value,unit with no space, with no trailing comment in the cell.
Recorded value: 689.3259,m³
